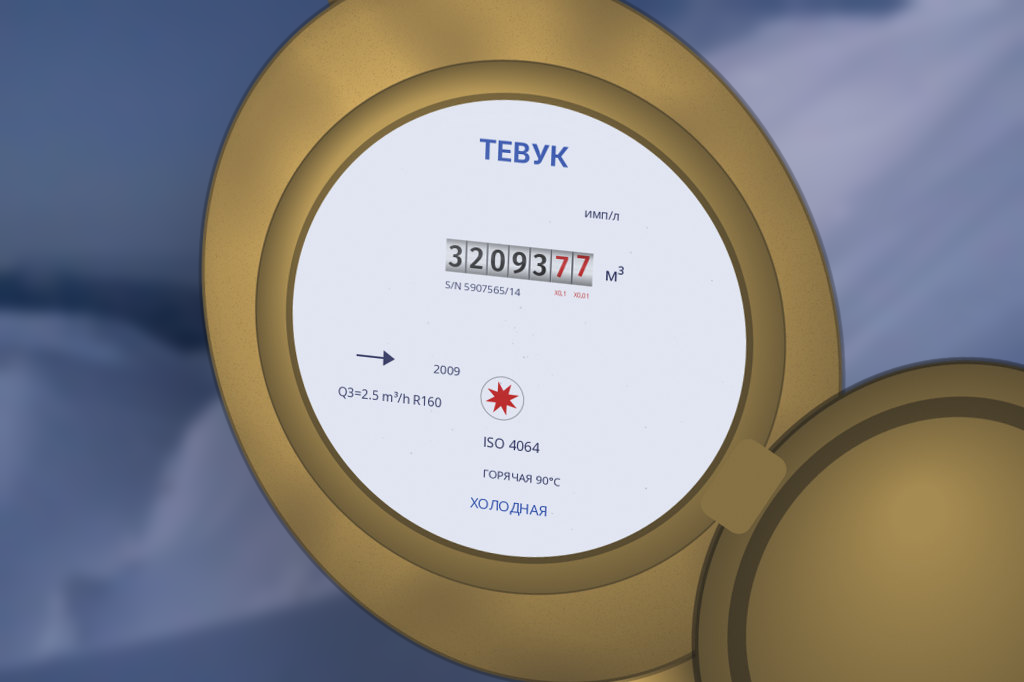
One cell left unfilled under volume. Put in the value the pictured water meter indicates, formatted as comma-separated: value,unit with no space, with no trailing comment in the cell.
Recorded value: 32093.77,m³
